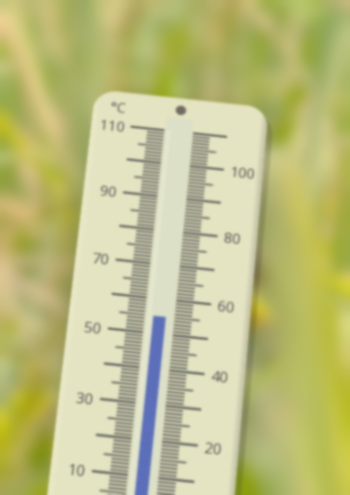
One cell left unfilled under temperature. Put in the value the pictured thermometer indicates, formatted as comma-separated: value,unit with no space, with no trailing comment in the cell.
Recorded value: 55,°C
